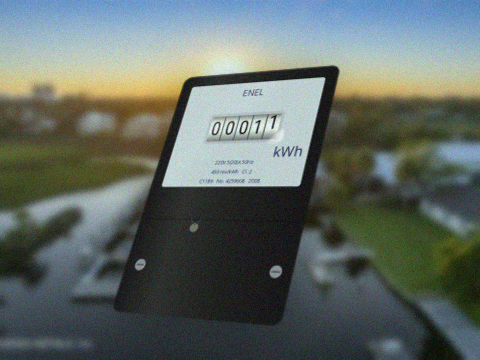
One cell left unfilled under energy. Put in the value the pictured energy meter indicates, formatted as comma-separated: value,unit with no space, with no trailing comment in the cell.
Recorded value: 11,kWh
